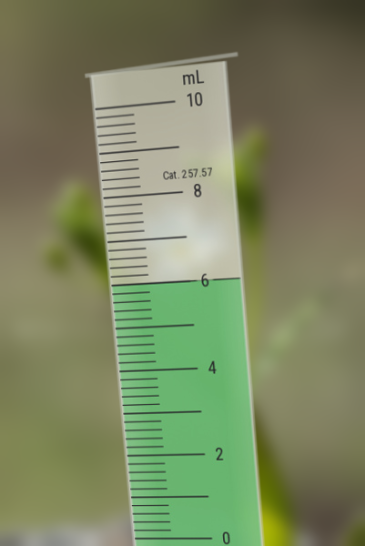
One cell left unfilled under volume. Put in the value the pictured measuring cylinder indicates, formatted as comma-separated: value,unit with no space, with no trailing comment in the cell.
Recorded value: 6,mL
